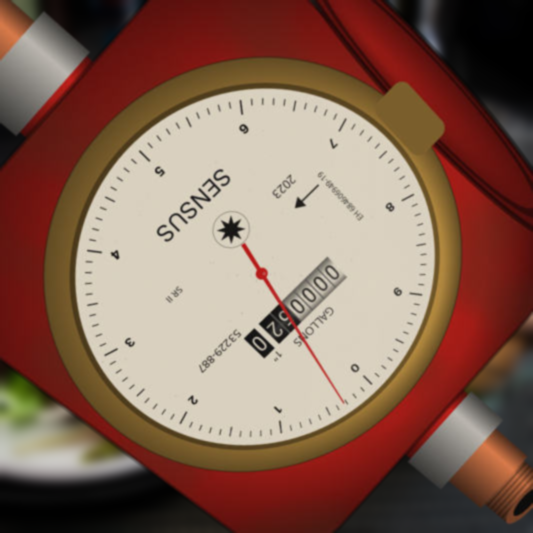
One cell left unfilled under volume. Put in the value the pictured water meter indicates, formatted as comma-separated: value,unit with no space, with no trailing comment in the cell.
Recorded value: 520.3,gal
